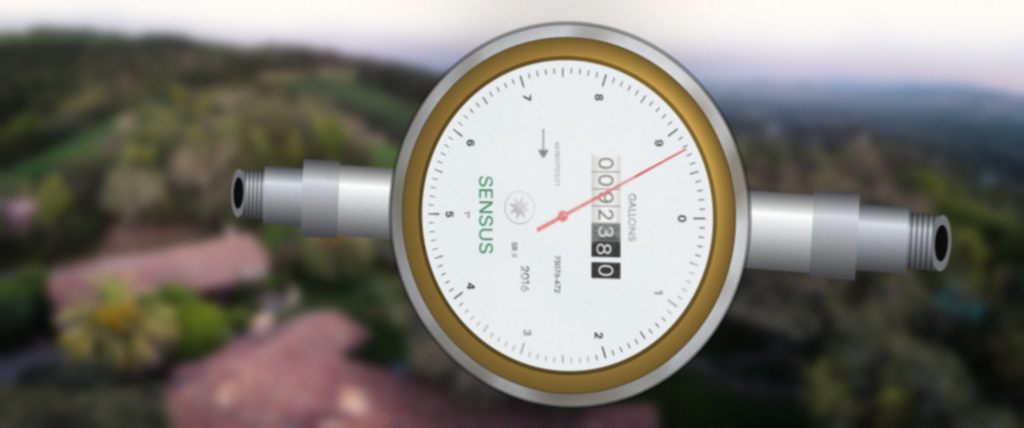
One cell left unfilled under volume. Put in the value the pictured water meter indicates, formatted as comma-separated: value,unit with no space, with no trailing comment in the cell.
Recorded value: 92379.2,gal
